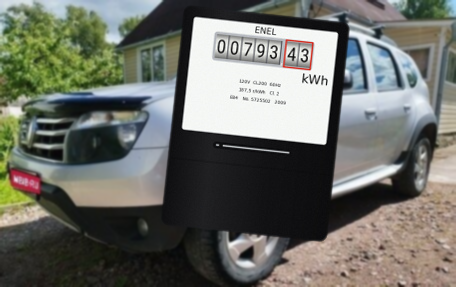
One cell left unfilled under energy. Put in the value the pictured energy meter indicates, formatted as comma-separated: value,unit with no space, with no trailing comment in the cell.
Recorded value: 793.43,kWh
